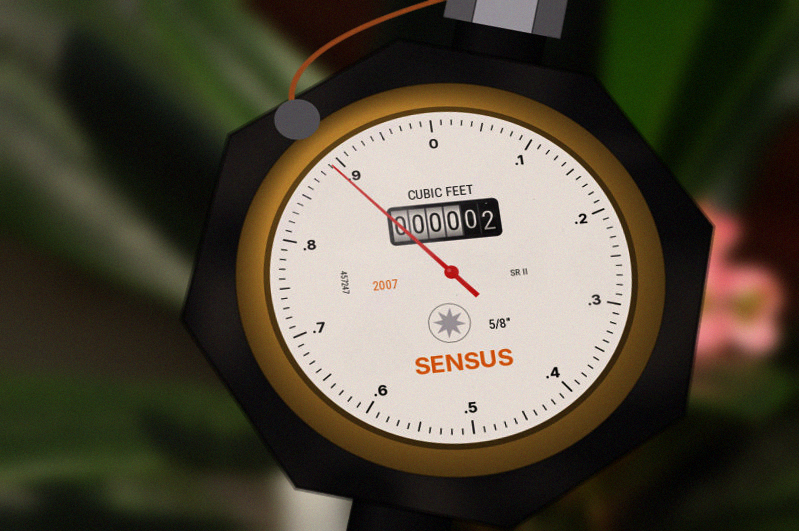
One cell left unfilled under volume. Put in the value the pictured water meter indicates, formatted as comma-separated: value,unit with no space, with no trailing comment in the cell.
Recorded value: 1.89,ft³
